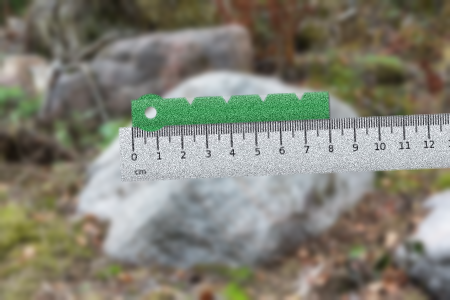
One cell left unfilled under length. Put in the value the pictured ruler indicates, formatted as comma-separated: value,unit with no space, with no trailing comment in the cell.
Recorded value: 8,cm
